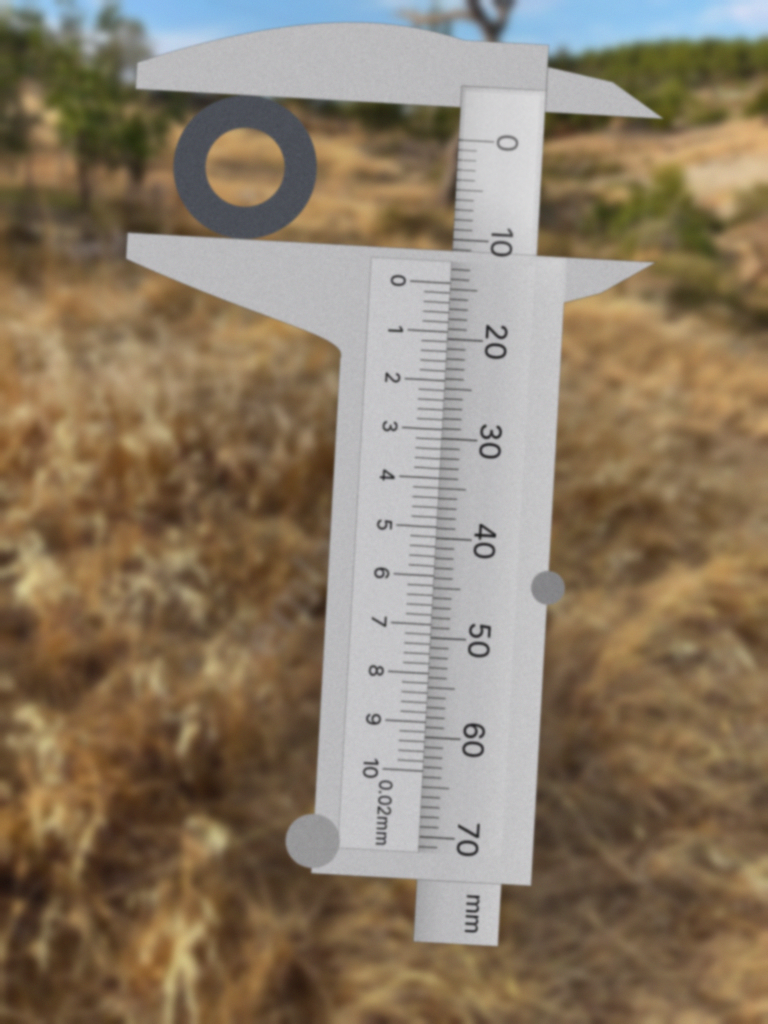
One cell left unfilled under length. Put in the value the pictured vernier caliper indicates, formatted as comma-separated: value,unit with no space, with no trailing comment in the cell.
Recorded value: 14.4,mm
